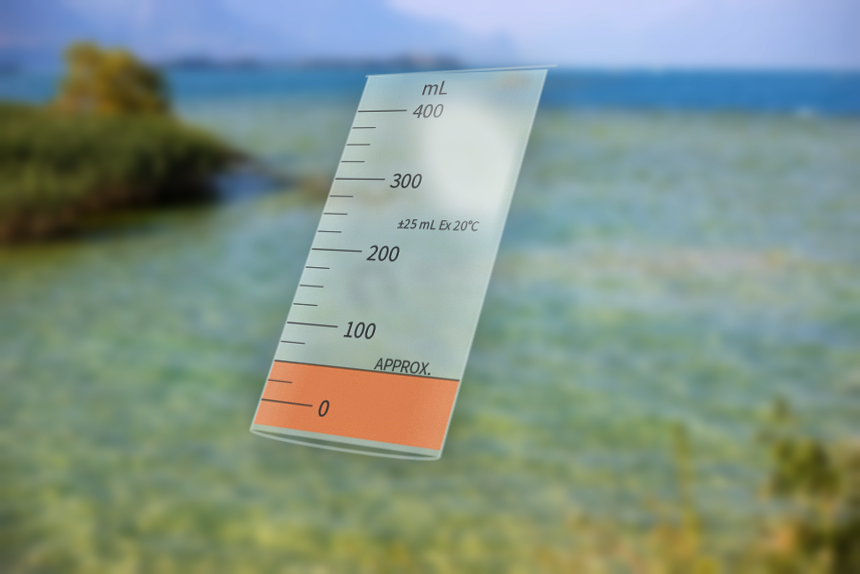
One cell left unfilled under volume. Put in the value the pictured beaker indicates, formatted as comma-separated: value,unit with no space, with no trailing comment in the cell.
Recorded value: 50,mL
